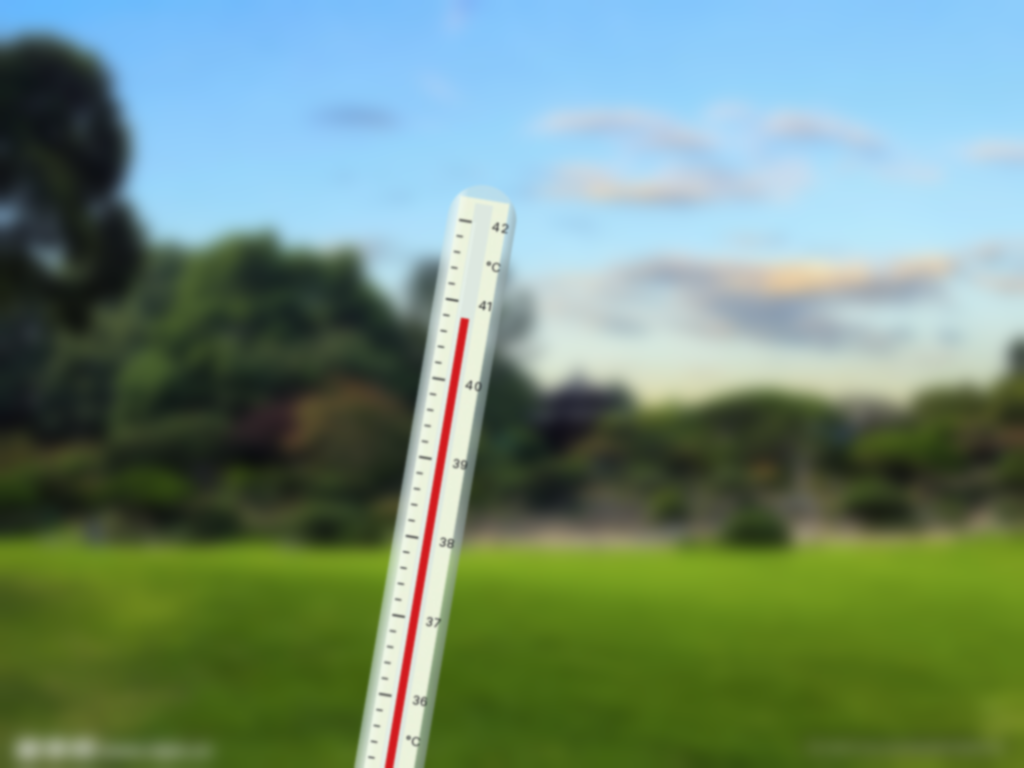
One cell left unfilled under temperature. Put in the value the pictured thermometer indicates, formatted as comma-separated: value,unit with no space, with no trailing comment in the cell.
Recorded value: 40.8,°C
